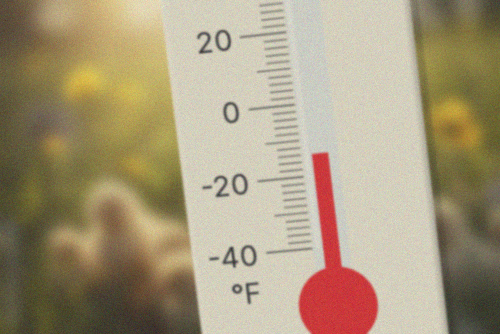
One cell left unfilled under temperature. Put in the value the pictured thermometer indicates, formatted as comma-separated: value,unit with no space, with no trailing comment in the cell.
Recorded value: -14,°F
